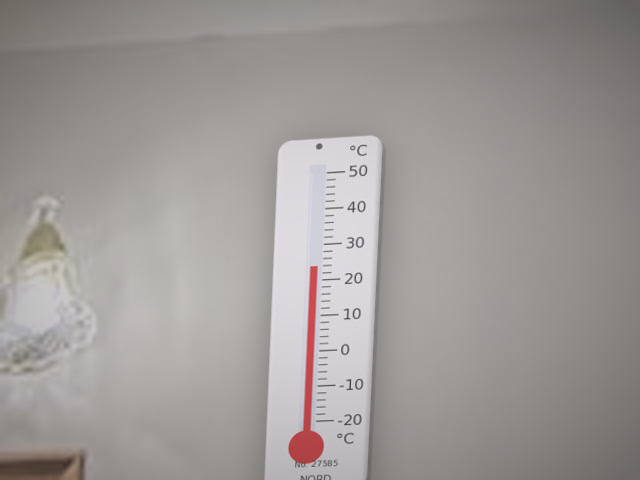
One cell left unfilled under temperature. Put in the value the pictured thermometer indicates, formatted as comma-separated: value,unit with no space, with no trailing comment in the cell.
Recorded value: 24,°C
